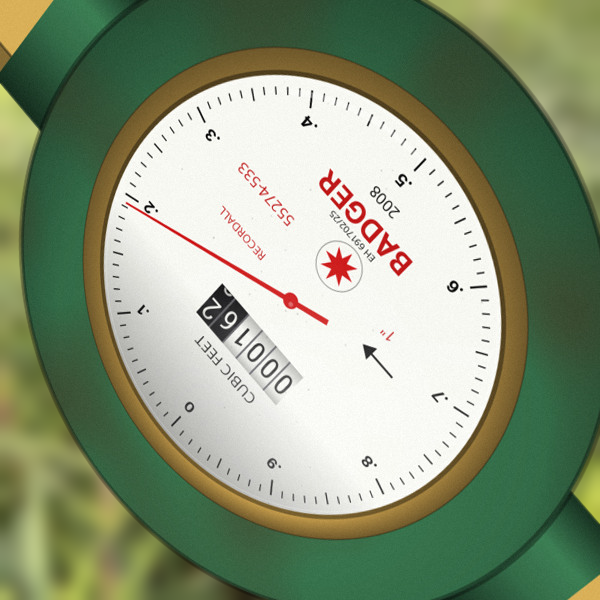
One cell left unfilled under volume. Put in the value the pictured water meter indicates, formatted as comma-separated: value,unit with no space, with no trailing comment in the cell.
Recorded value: 162.19,ft³
